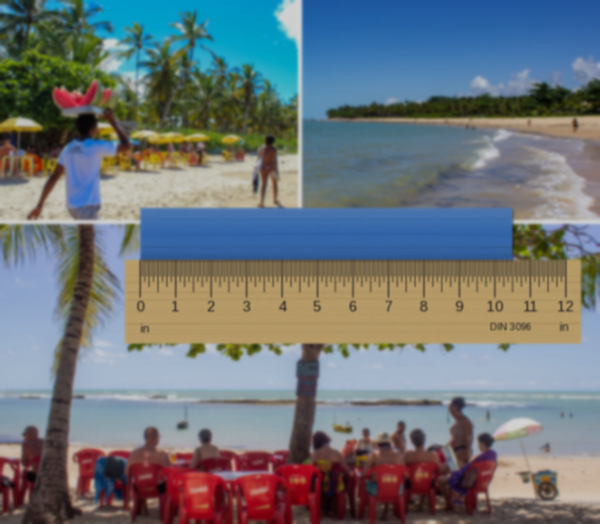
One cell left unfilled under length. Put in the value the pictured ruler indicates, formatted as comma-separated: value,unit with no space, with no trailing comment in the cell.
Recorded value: 10.5,in
